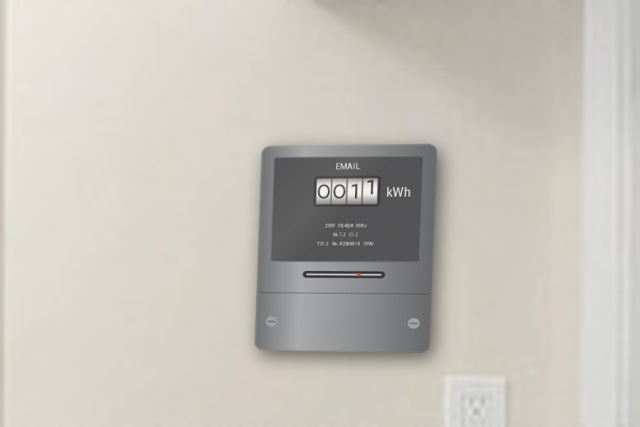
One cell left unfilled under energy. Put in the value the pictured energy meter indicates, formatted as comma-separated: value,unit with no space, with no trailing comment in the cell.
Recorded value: 11,kWh
